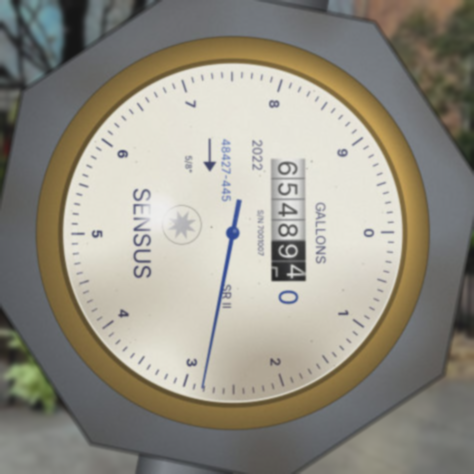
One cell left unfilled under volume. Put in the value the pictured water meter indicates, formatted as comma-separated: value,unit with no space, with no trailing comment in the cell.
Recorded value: 6548942.8,gal
